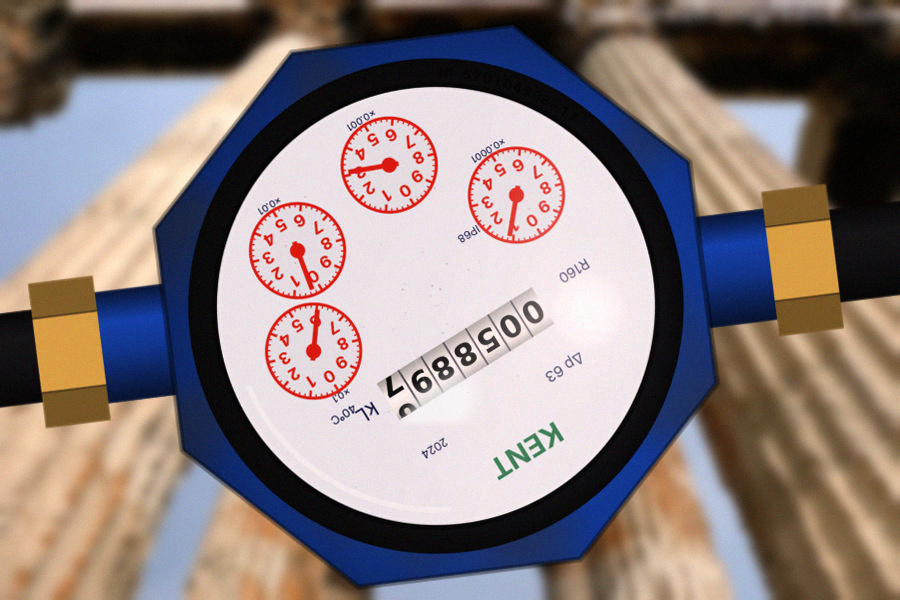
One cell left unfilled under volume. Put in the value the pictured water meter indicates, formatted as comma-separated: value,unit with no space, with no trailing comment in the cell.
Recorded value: 58896.6031,kL
